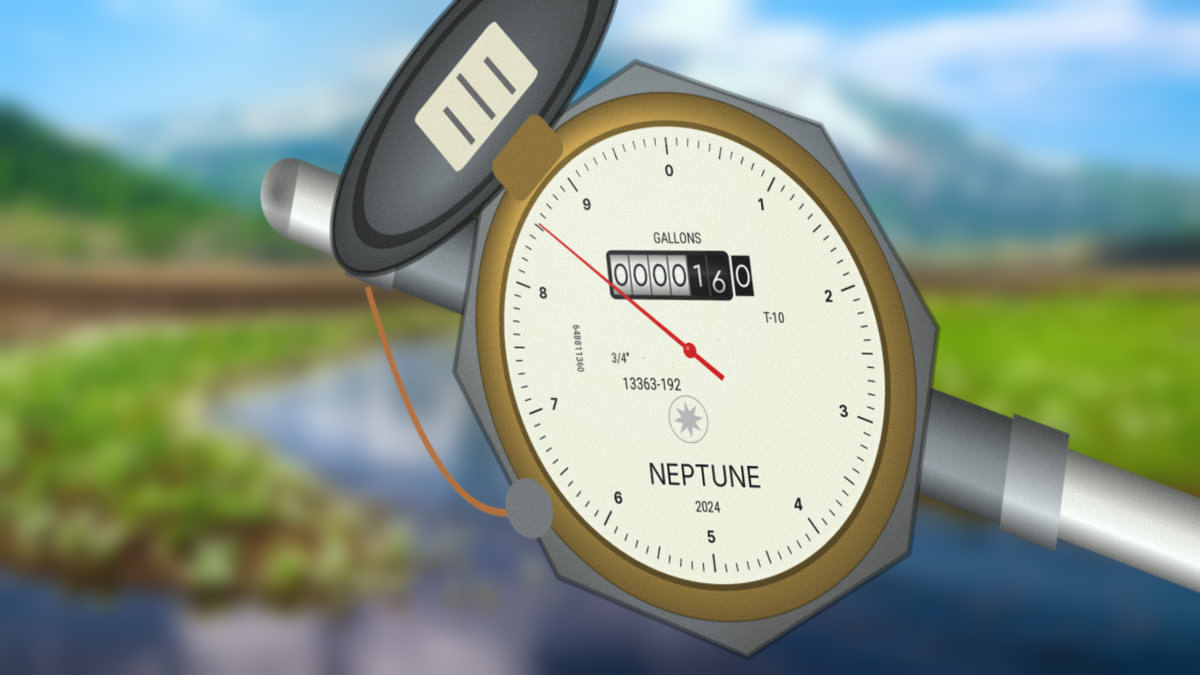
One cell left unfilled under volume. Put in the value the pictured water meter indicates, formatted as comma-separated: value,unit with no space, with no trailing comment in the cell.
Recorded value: 158.5,gal
